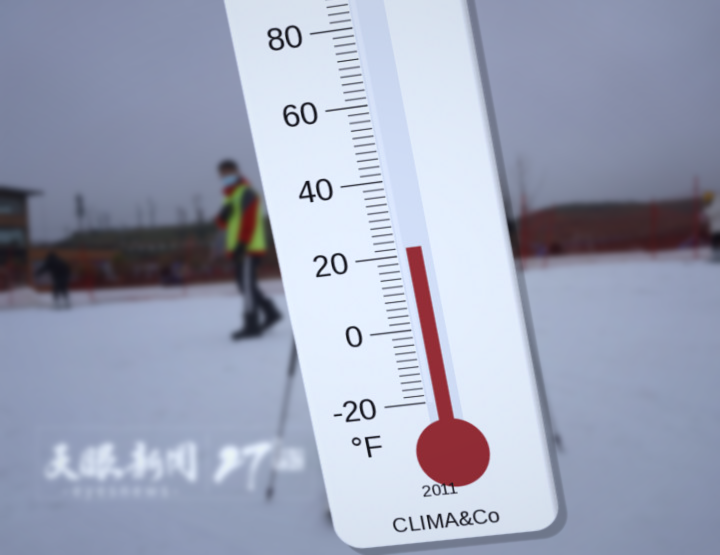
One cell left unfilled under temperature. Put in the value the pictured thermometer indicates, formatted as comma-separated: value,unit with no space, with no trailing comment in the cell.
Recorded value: 22,°F
